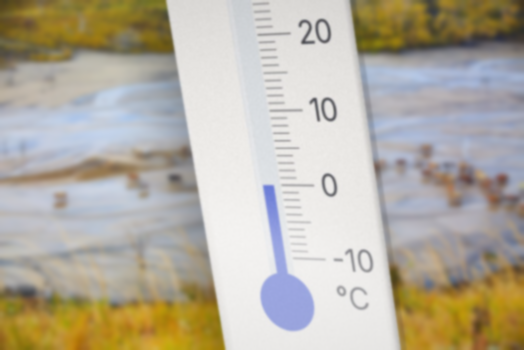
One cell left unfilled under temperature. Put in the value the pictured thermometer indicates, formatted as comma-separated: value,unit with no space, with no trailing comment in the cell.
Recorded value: 0,°C
